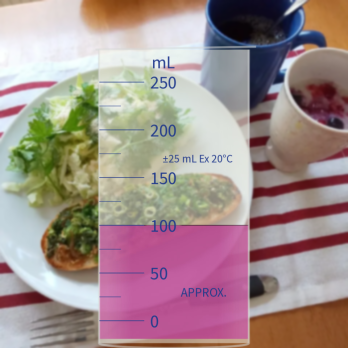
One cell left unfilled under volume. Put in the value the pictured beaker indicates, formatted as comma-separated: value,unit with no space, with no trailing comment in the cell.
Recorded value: 100,mL
